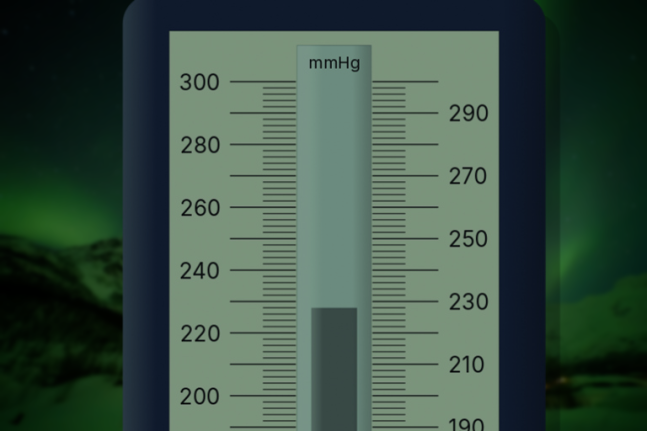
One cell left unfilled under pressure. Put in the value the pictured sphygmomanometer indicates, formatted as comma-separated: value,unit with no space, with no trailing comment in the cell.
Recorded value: 228,mmHg
